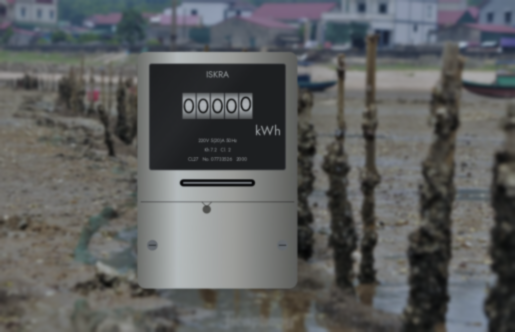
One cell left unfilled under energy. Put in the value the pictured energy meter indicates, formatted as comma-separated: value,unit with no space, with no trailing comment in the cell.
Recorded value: 0,kWh
